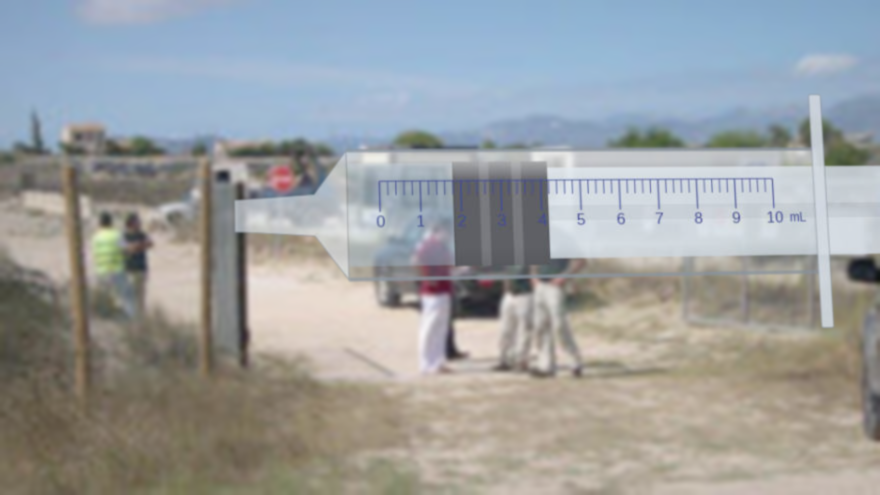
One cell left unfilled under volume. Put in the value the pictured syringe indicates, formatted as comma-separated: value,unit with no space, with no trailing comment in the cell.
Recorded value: 1.8,mL
